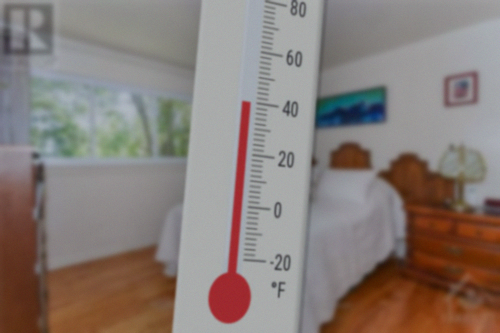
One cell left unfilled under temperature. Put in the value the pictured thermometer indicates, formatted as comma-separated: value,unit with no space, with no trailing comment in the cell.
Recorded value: 40,°F
